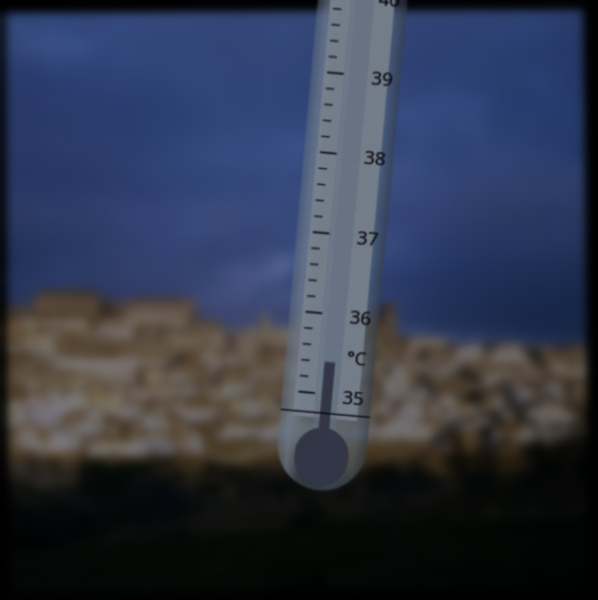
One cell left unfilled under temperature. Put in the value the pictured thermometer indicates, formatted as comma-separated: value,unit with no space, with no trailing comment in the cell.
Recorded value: 35.4,°C
